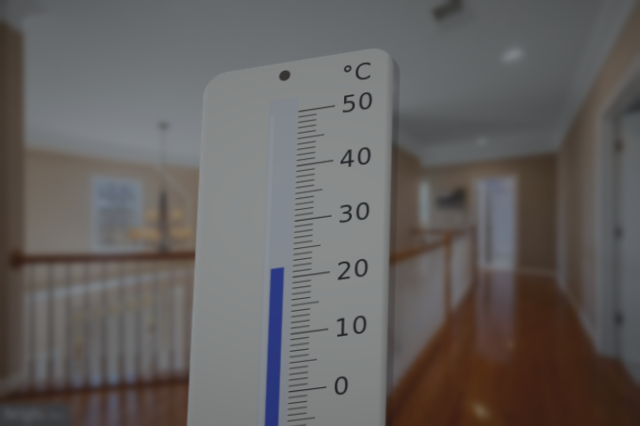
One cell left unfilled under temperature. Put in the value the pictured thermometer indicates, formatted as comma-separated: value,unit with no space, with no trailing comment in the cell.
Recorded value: 22,°C
